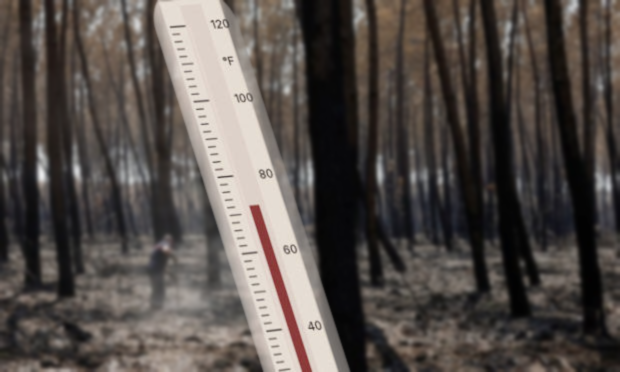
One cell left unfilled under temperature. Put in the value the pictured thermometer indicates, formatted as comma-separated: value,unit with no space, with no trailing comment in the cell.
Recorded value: 72,°F
